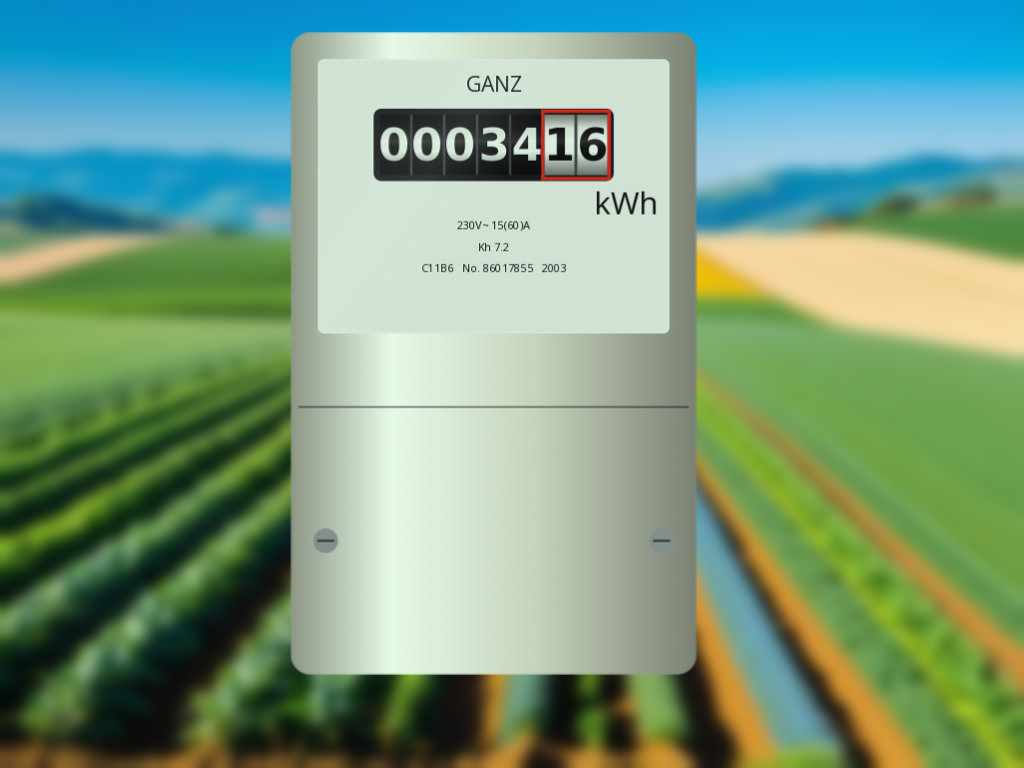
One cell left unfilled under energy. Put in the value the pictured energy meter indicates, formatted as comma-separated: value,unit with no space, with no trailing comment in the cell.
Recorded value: 34.16,kWh
